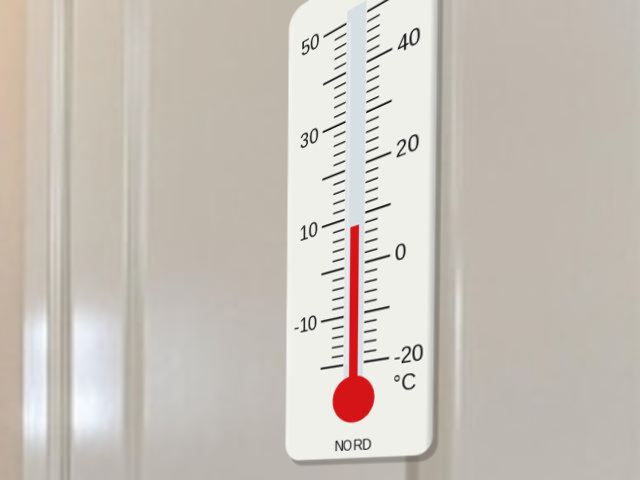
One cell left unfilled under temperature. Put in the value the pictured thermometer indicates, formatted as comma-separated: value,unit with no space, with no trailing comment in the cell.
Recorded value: 8,°C
